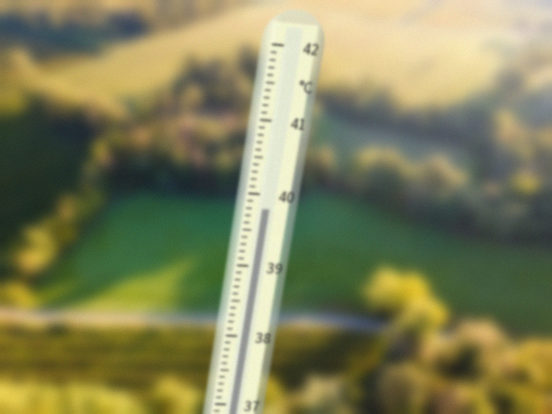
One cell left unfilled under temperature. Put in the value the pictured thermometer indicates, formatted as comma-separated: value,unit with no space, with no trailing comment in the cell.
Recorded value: 39.8,°C
